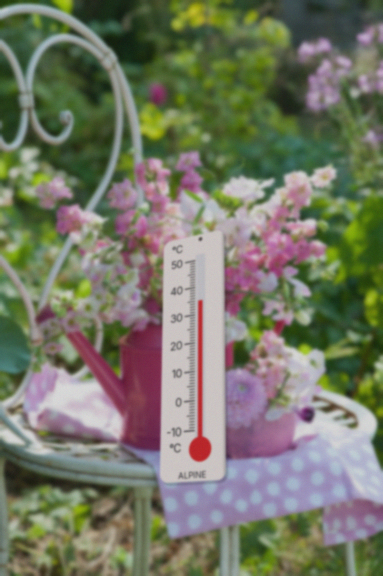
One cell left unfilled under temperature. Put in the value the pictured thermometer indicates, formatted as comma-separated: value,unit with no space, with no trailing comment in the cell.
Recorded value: 35,°C
